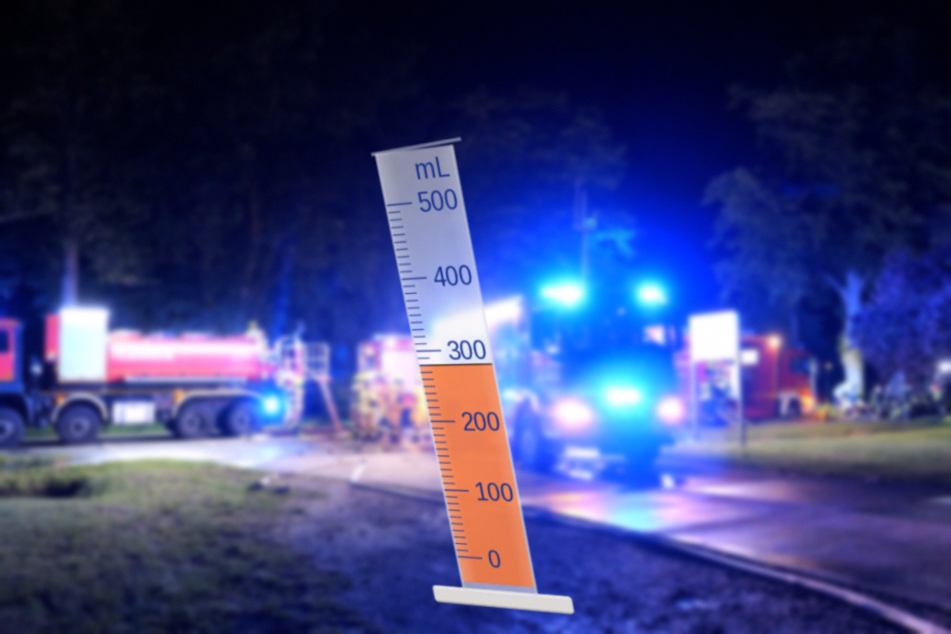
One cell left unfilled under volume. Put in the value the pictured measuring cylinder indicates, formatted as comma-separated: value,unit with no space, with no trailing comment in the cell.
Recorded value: 280,mL
